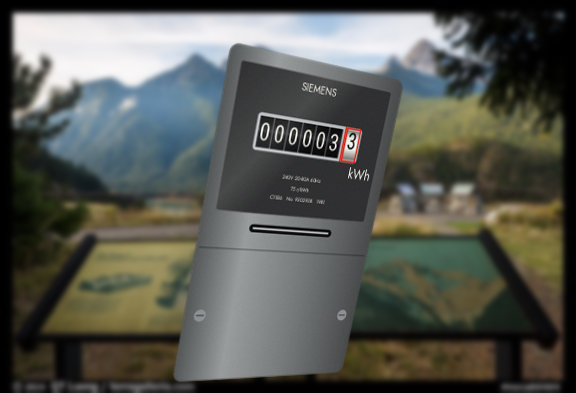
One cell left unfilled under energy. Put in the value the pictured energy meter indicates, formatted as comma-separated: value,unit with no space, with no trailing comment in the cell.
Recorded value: 3.3,kWh
